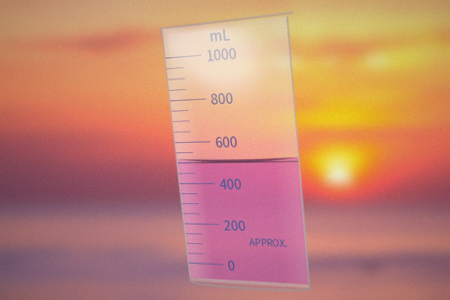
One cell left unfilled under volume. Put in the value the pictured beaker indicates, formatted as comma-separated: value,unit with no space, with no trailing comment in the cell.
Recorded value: 500,mL
